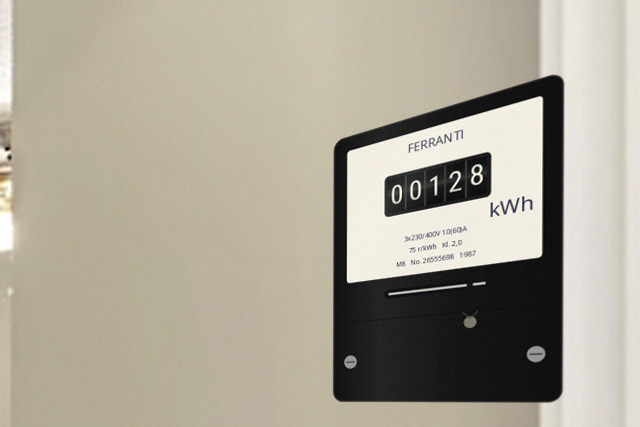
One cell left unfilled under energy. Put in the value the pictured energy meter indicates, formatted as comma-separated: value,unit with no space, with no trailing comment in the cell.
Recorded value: 128,kWh
